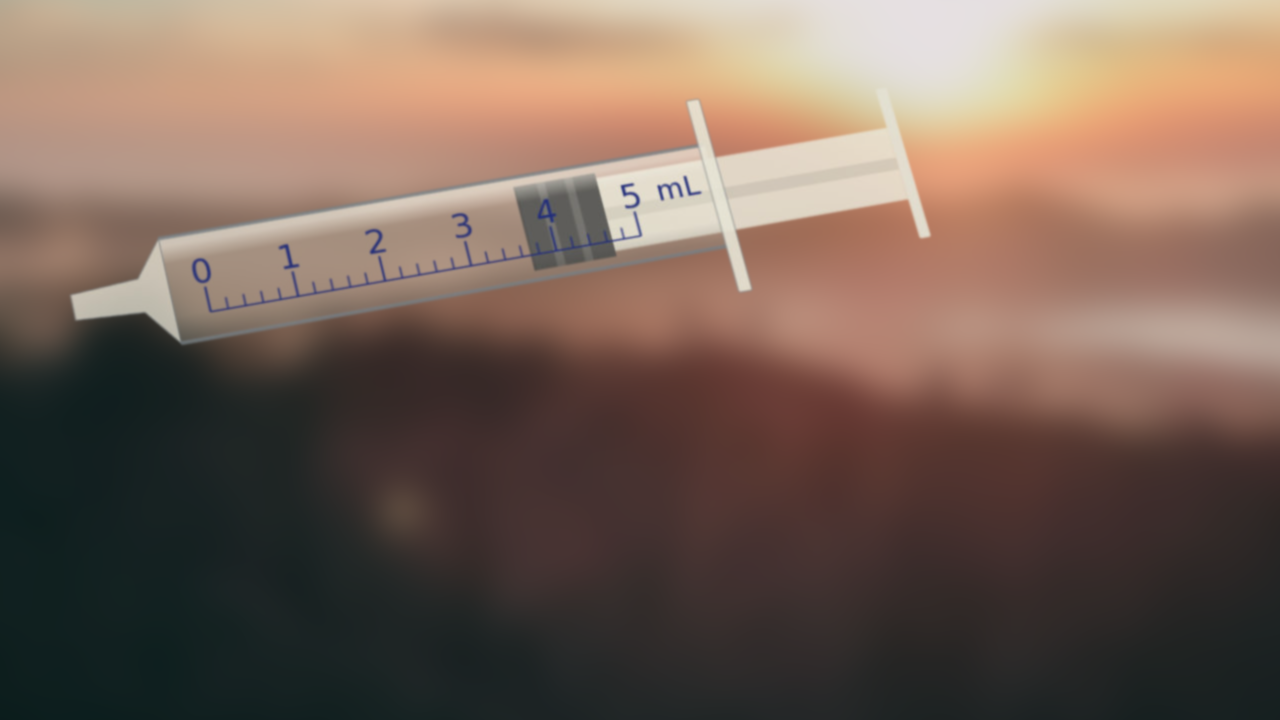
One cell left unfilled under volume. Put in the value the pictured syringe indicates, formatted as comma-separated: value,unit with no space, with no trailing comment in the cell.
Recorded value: 3.7,mL
